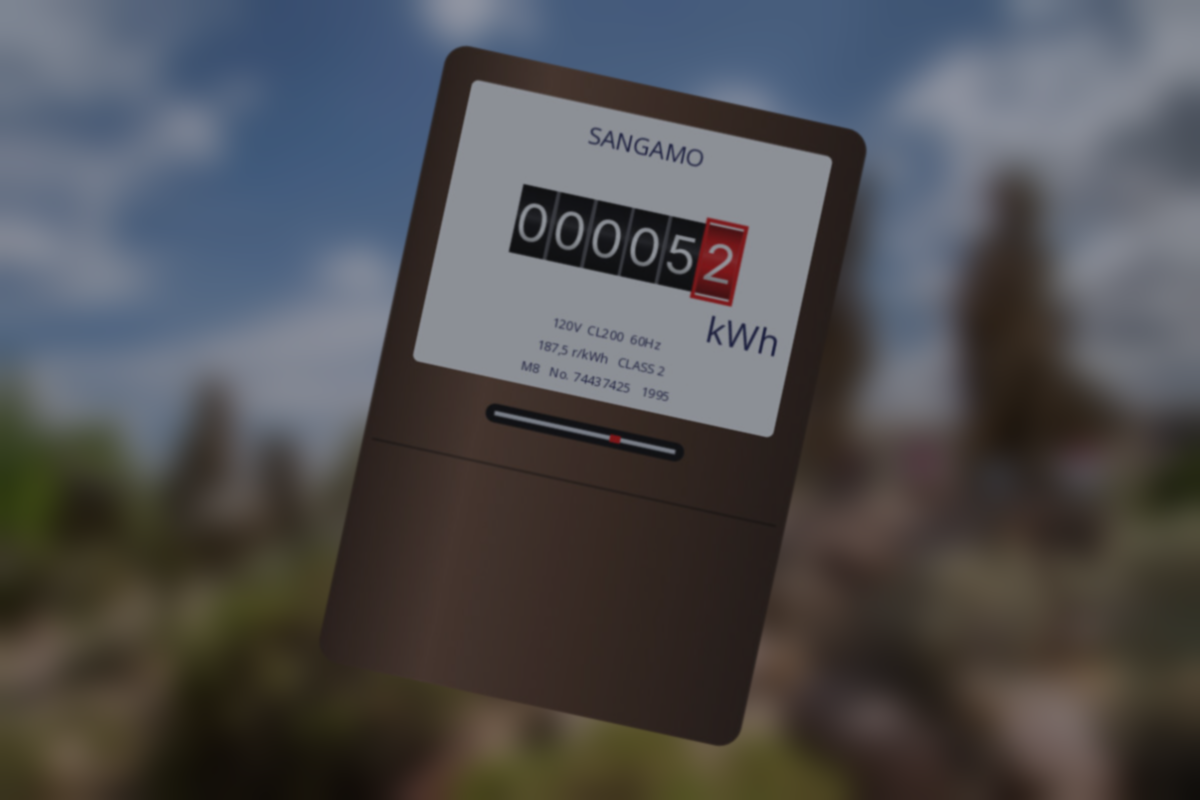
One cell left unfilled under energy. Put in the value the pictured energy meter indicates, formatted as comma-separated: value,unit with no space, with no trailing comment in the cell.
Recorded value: 5.2,kWh
